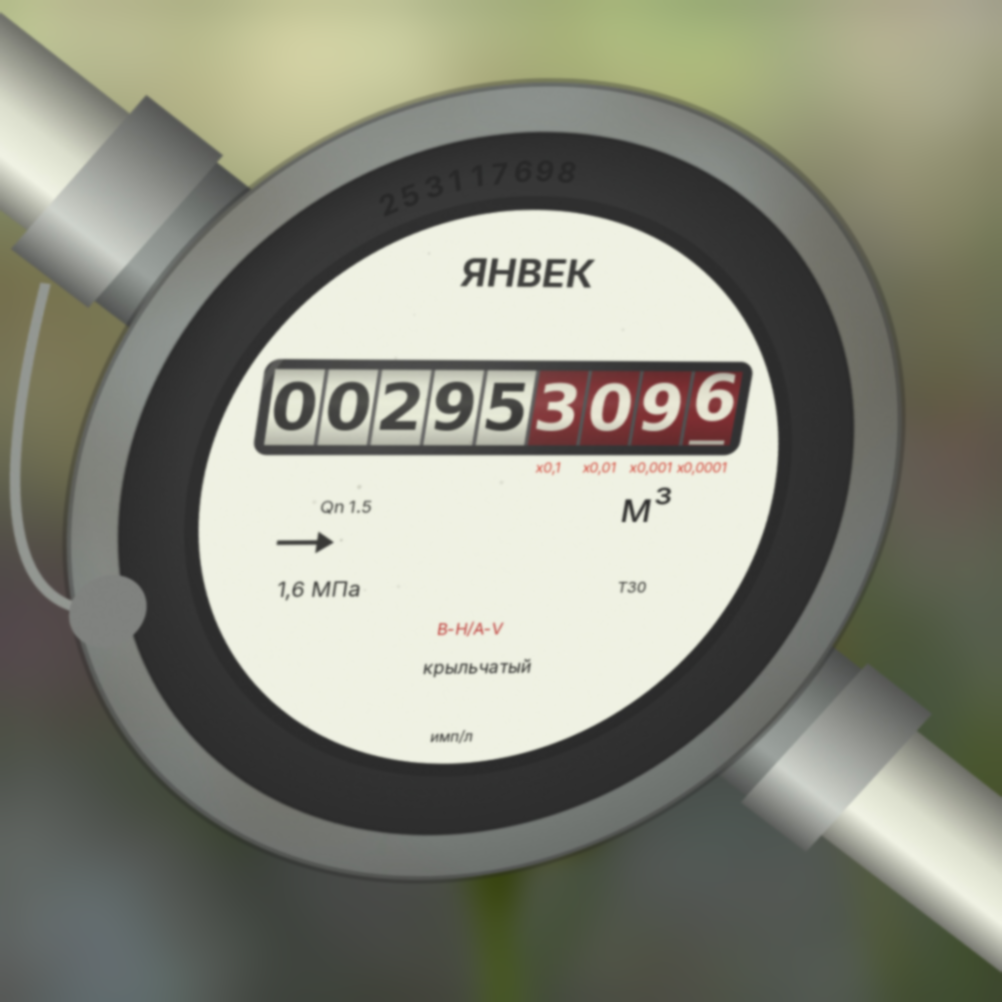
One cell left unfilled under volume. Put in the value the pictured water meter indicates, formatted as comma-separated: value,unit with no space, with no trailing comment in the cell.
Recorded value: 295.3096,m³
